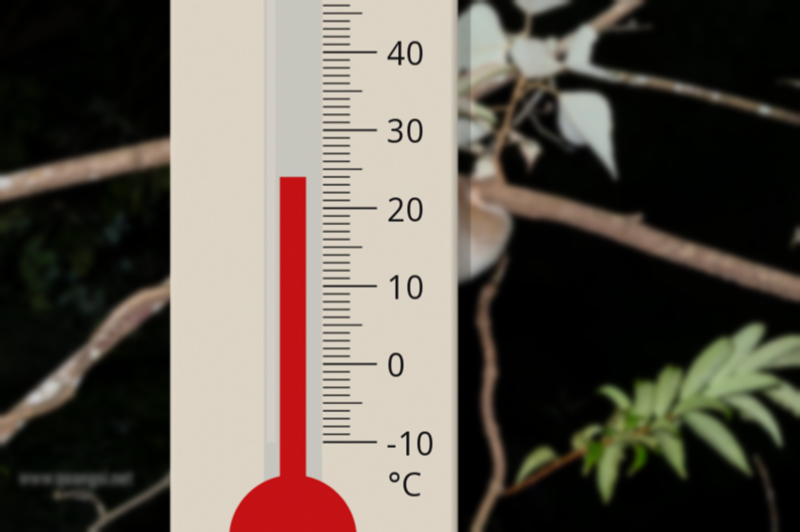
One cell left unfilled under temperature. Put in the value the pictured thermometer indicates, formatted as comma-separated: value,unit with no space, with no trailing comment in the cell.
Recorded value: 24,°C
